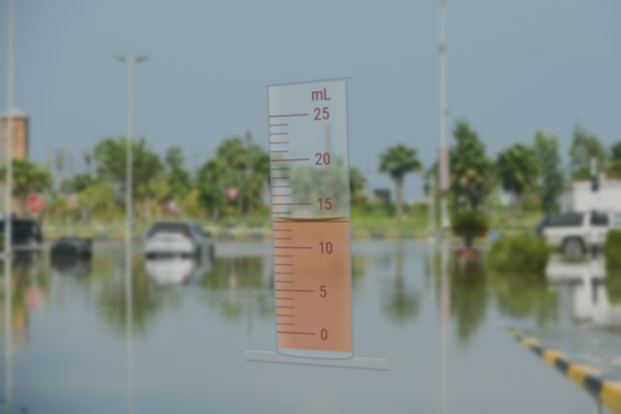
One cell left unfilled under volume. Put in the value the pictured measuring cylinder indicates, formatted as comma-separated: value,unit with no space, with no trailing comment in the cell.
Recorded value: 13,mL
